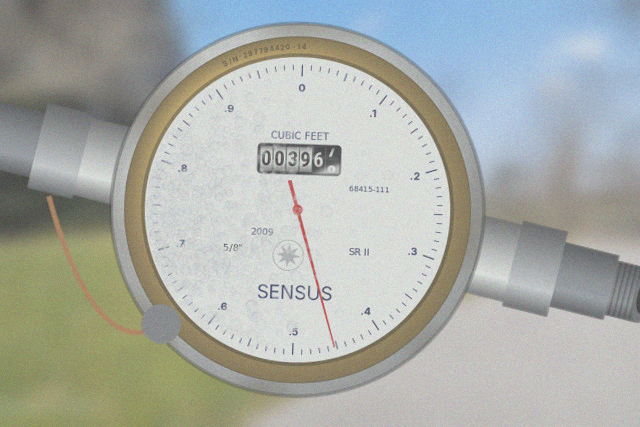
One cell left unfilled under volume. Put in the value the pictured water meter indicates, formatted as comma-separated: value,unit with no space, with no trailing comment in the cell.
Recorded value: 3967.45,ft³
